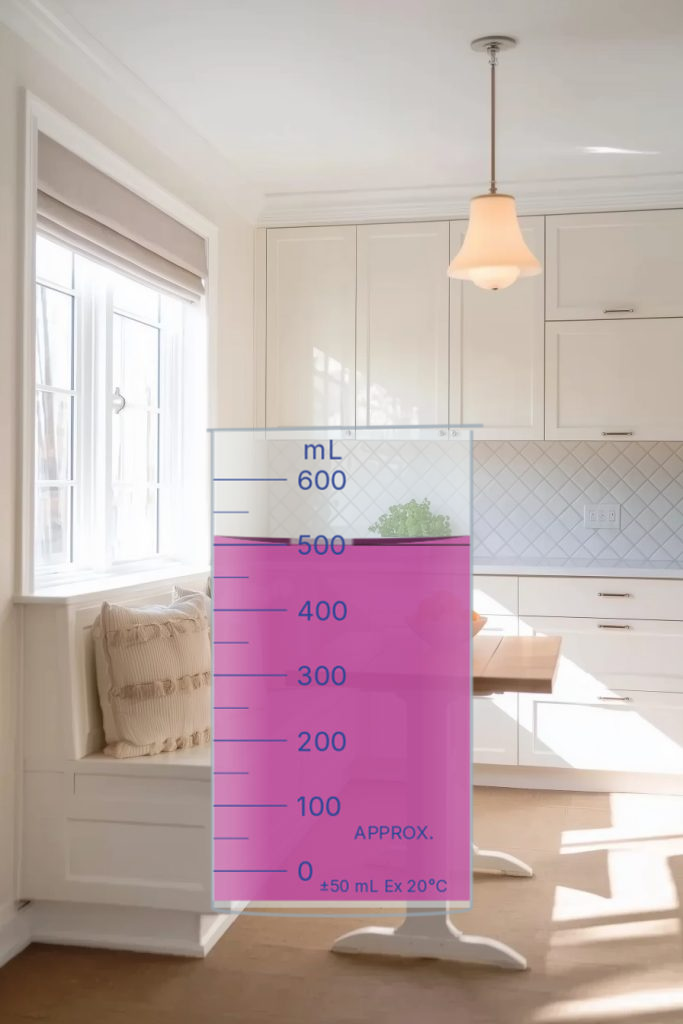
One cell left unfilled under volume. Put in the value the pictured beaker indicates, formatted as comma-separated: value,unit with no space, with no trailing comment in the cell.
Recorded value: 500,mL
